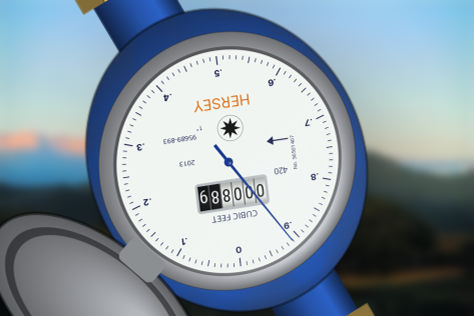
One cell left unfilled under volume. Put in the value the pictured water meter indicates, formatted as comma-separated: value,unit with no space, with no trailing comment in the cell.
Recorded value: 888.91,ft³
